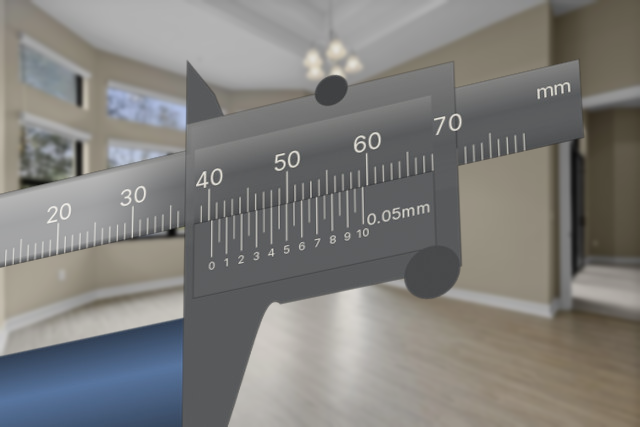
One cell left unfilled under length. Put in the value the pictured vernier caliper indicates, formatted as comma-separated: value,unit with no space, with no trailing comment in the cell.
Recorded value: 40.4,mm
